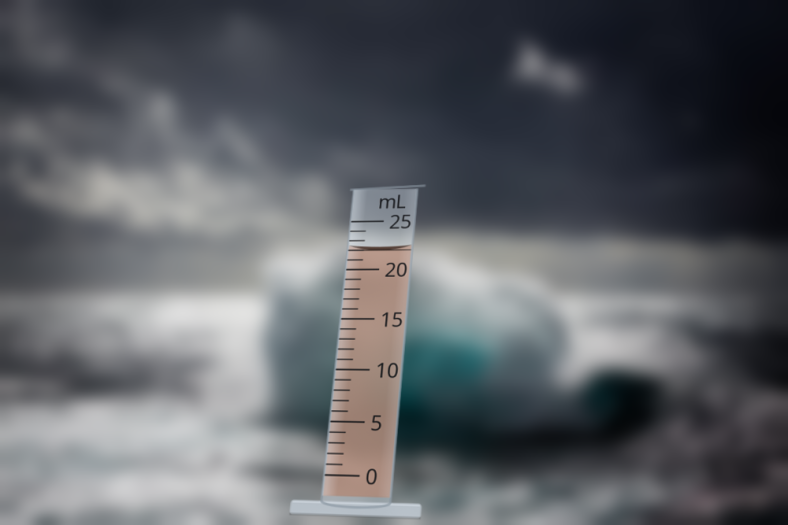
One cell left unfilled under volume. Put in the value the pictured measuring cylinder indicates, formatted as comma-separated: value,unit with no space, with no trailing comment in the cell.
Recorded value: 22,mL
